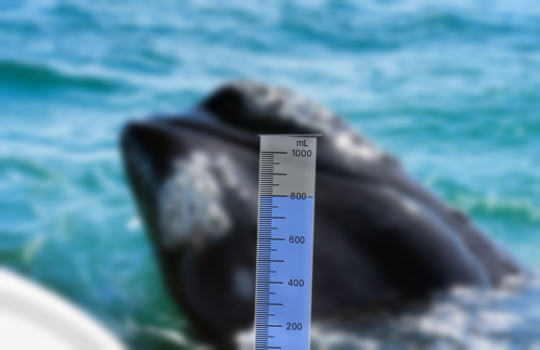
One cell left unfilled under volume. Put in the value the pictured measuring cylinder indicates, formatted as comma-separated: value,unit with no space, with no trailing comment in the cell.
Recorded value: 800,mL
